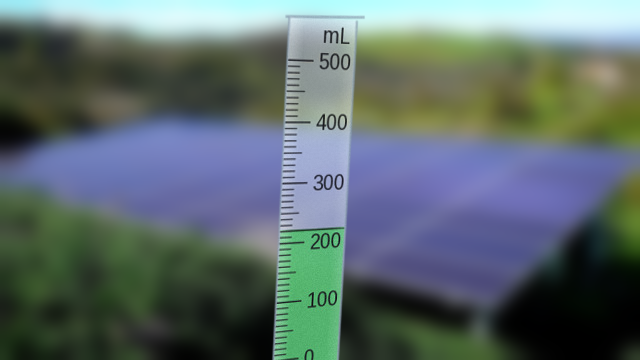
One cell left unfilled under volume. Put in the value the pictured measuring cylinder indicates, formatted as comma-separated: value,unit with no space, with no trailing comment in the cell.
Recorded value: 220,mL
